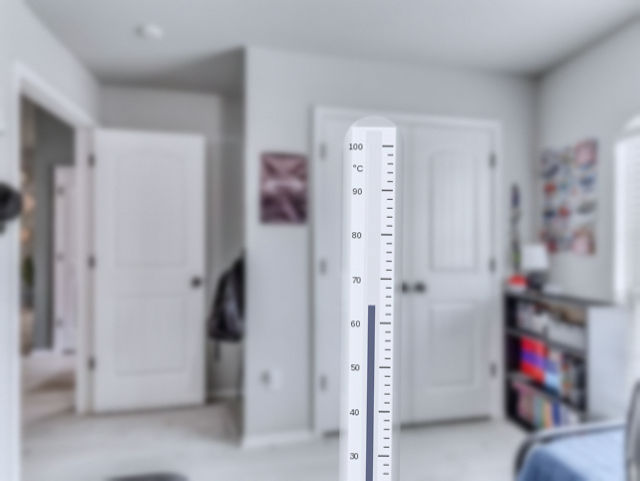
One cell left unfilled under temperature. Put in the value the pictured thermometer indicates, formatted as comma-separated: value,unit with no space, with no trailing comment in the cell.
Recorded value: 64,°C
